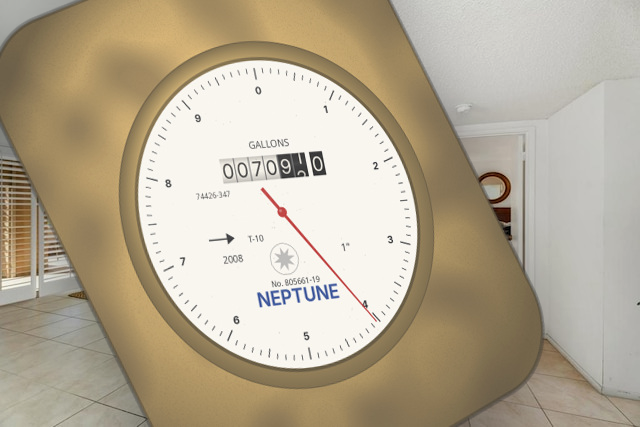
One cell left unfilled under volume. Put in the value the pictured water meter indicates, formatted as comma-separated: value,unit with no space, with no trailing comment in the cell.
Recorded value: 70914.0,gal
